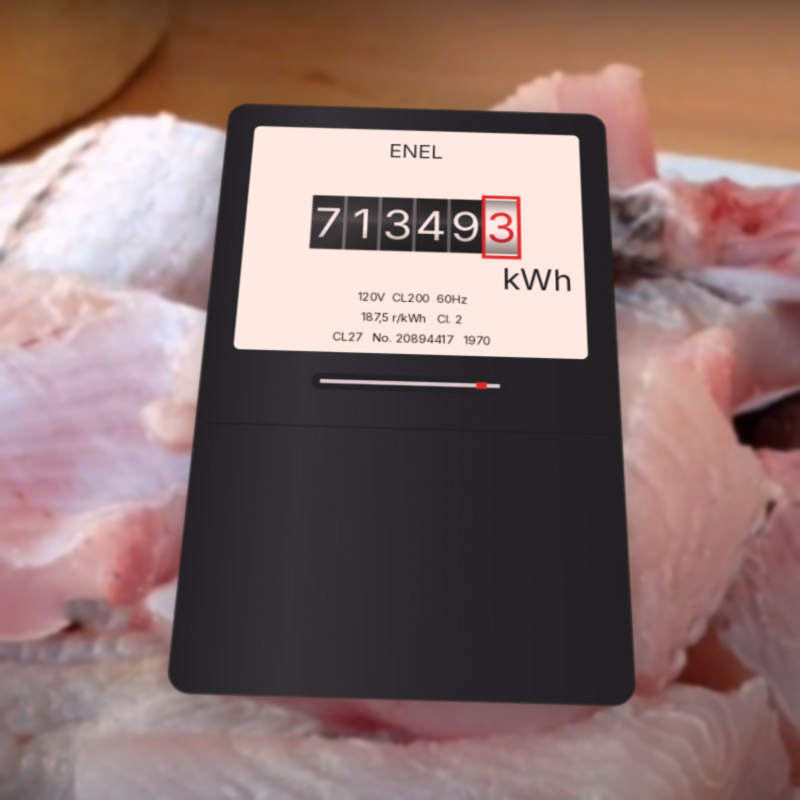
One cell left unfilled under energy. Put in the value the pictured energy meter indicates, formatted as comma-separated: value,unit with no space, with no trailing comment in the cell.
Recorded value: 71349.3,kWh
